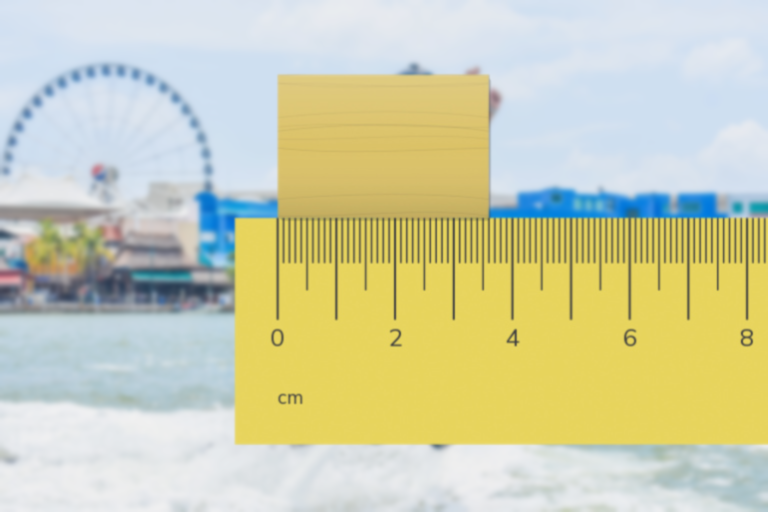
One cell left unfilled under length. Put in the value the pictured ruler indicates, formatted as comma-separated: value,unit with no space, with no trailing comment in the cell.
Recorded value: 3.6,cm
